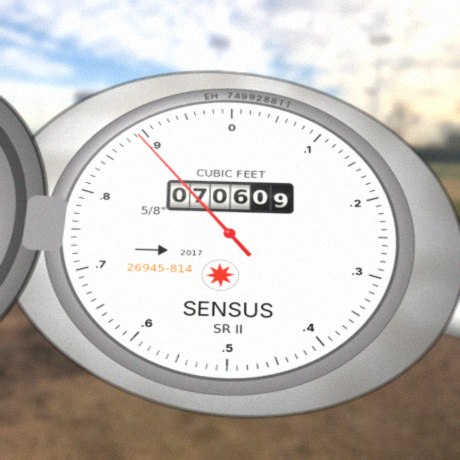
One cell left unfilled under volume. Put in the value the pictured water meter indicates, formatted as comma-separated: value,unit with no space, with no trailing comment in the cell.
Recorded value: 70608.89,ft³
